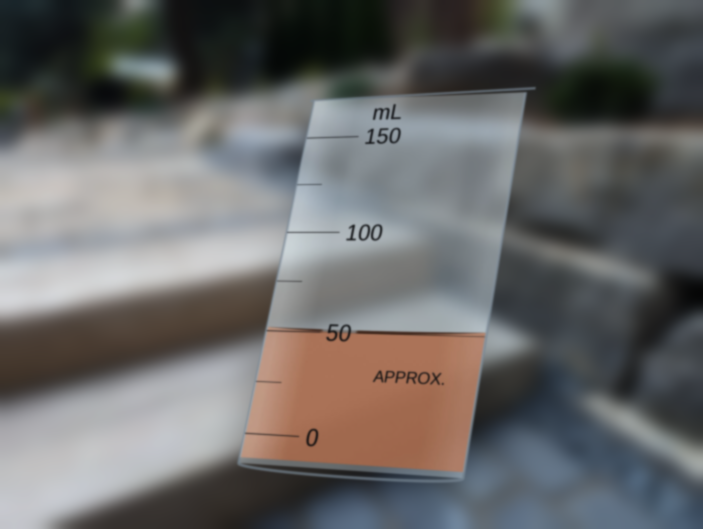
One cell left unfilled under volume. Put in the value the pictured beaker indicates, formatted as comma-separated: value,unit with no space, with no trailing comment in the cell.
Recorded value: 50,mL
